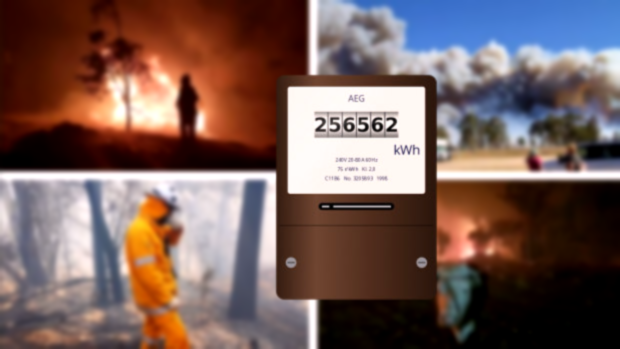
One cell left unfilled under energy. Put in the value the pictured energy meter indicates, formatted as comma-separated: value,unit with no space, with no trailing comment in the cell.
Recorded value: 256562,kWh
